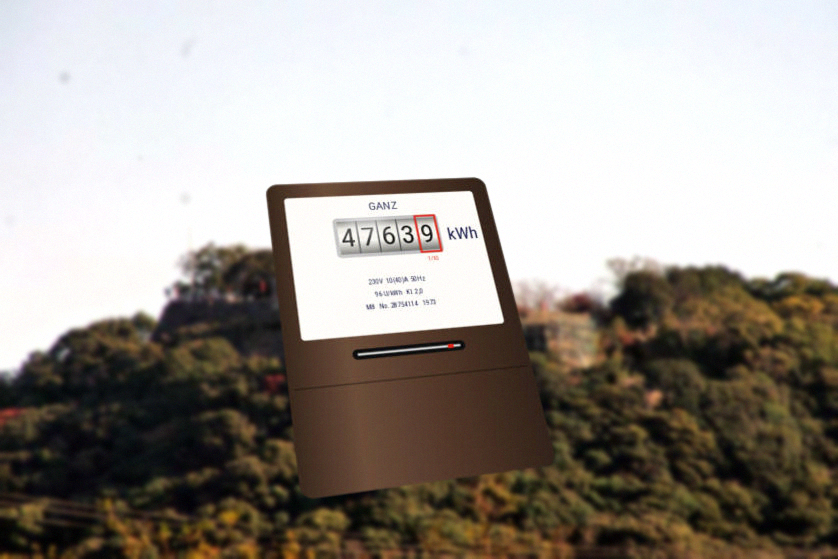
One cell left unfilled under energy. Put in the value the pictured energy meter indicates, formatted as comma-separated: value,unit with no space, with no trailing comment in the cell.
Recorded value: 4763.9,kWh
